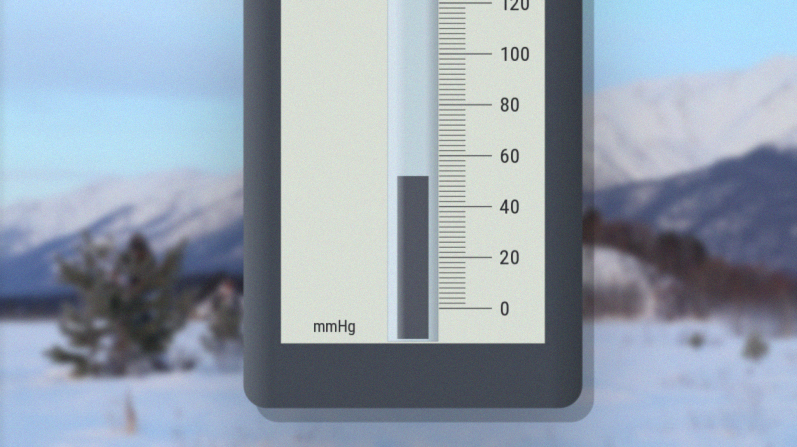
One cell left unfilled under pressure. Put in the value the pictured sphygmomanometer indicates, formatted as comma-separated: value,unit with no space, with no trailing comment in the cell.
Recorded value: 52,mmHg
